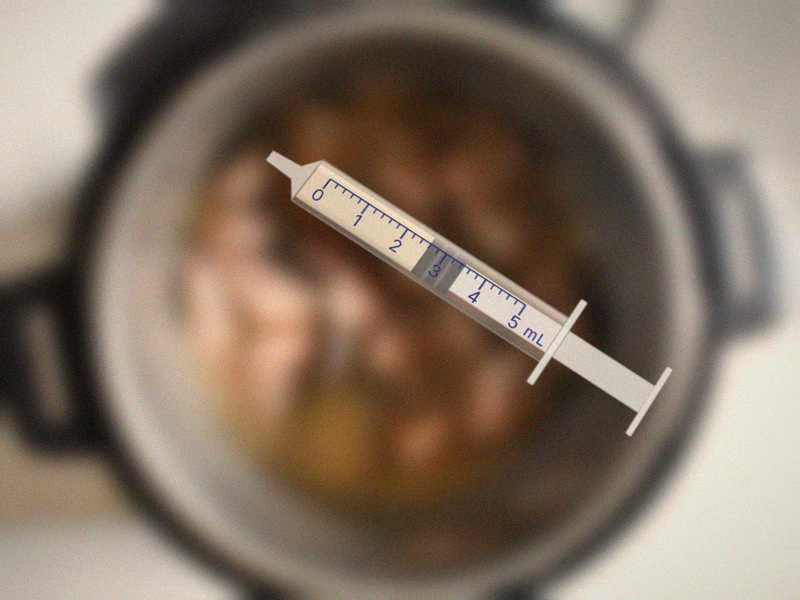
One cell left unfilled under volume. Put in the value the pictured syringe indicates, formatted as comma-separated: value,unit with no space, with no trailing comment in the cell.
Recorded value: 2.6,mL
